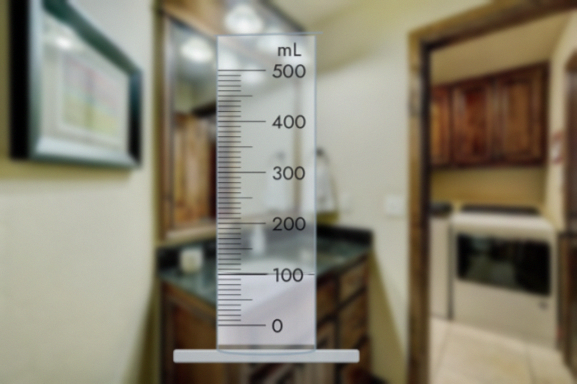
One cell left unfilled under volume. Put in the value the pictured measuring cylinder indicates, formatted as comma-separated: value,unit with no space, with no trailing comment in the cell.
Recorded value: 100,mL
